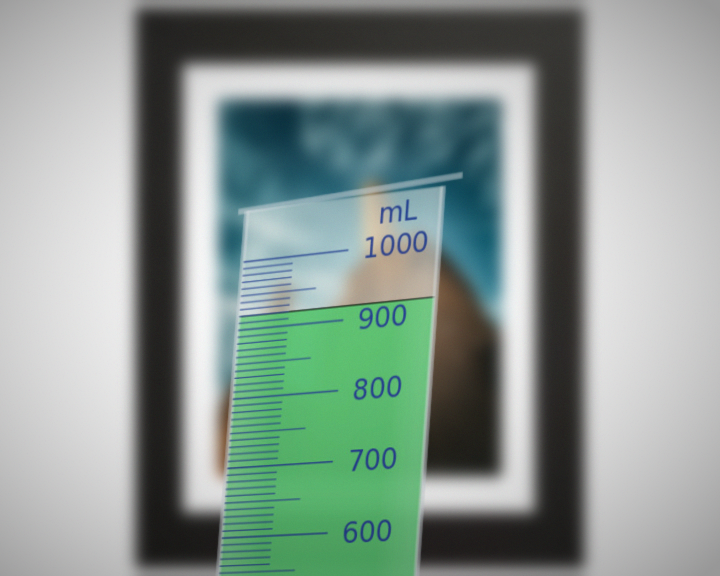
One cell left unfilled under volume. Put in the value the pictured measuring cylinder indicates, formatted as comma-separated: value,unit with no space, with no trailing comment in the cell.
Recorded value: 920,mL
